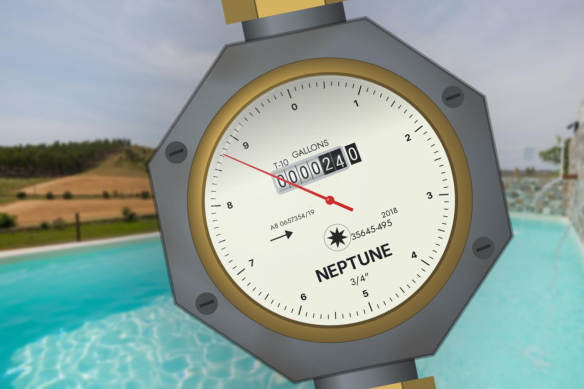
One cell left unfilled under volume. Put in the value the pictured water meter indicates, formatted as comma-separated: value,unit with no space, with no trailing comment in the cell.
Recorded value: 238.7,gal
